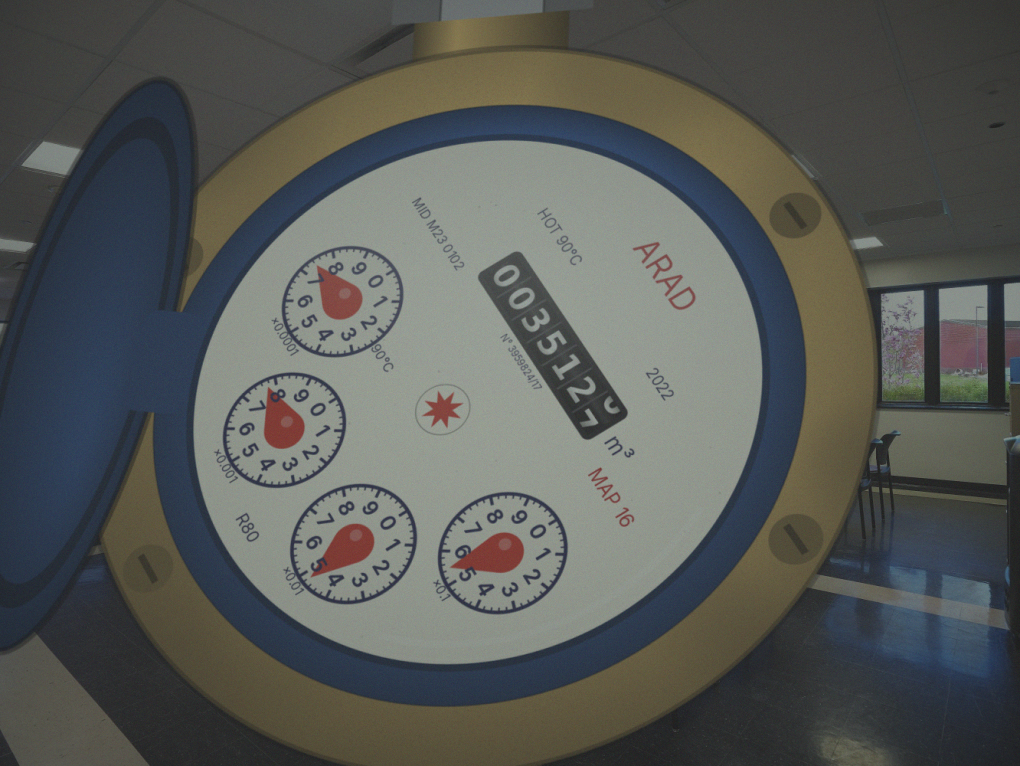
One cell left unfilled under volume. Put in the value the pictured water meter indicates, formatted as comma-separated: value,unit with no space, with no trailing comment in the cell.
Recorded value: 35126.5477,m³
